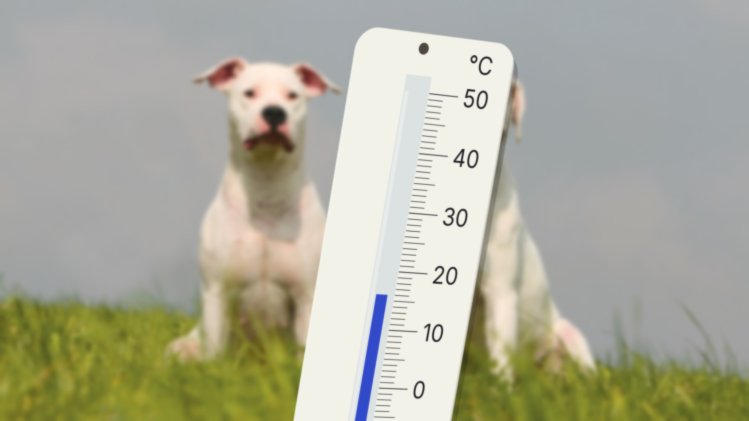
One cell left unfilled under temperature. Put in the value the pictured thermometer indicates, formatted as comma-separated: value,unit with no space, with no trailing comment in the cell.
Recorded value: 16,°C
